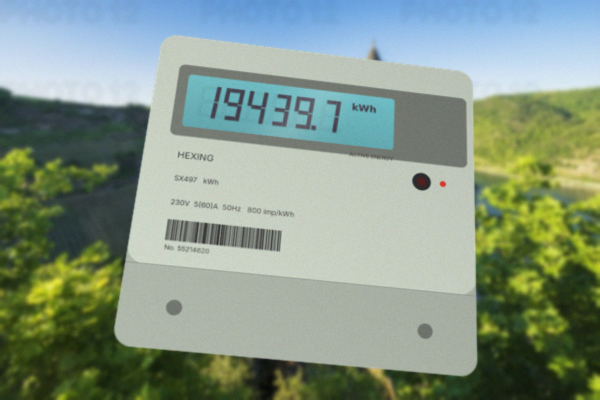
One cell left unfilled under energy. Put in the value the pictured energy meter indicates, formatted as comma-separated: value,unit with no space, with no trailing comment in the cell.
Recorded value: 19439.7,kWh
